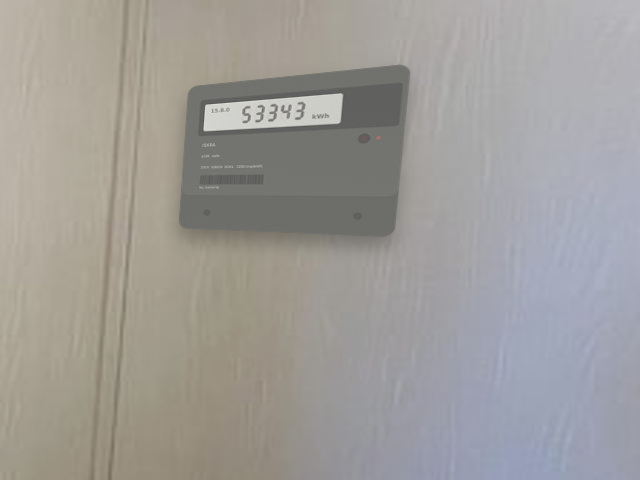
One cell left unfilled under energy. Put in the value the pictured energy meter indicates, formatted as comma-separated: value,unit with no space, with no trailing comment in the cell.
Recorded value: 53343,kWh
